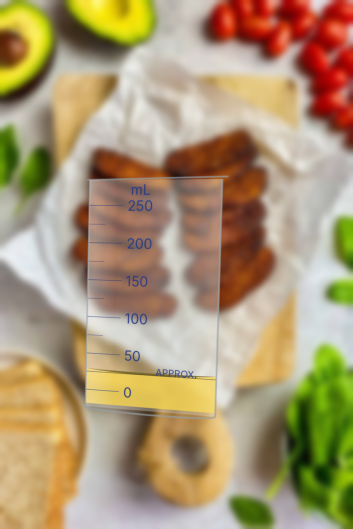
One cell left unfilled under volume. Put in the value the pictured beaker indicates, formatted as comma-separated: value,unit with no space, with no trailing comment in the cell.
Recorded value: 25,mL
